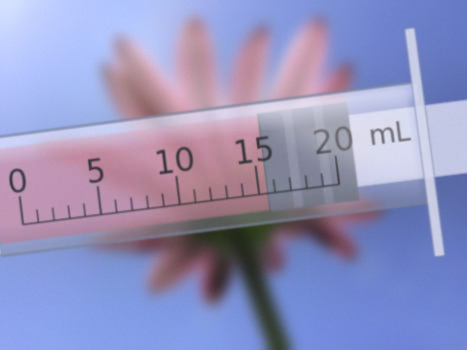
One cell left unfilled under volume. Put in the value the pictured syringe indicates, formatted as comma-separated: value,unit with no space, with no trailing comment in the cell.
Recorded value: 15.5,mL
